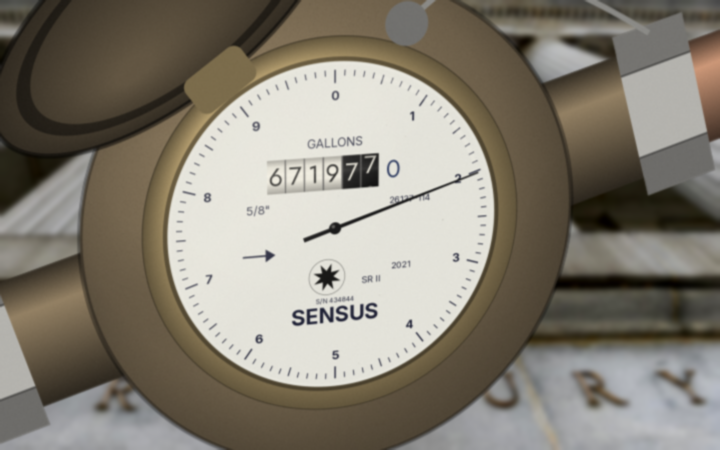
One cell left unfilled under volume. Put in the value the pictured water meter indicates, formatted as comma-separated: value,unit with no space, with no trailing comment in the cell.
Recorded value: 6719772.0,gal
